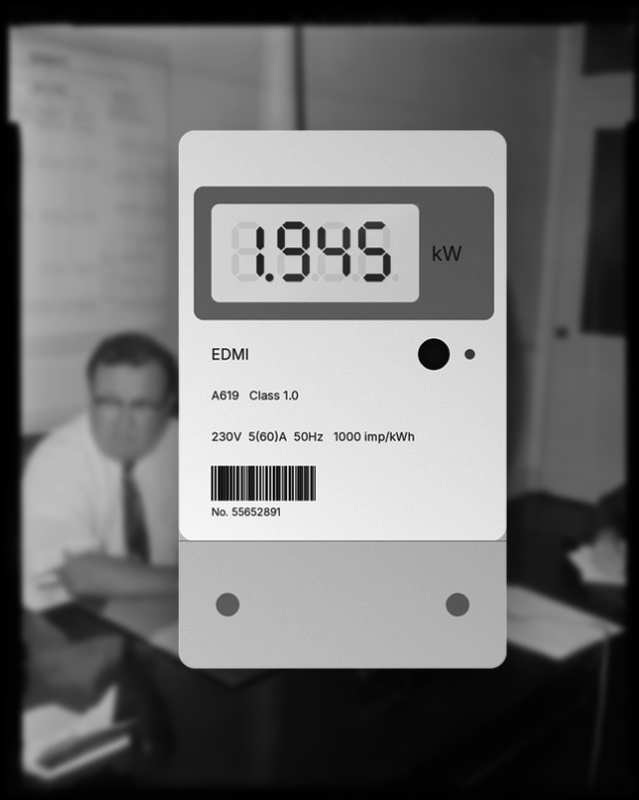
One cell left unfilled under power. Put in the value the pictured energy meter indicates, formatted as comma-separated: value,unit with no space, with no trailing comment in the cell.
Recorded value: 1.945,kW
